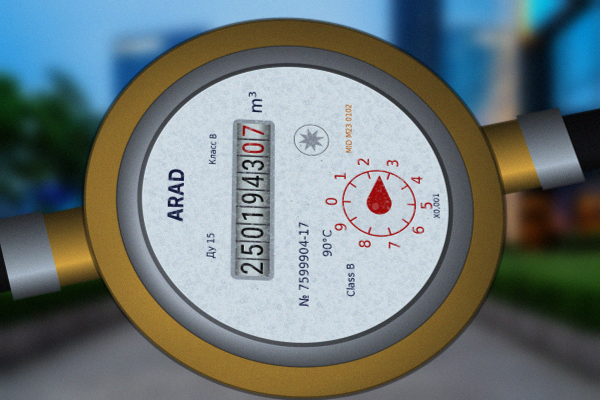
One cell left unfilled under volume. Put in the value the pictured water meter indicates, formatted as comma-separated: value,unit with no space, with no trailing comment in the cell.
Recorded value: 2501943.072,m³
